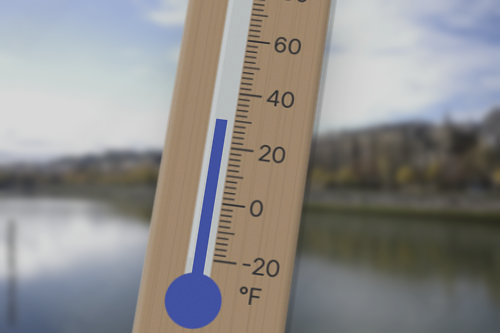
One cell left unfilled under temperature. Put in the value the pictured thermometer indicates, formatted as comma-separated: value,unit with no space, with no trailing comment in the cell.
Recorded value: 30,°F
